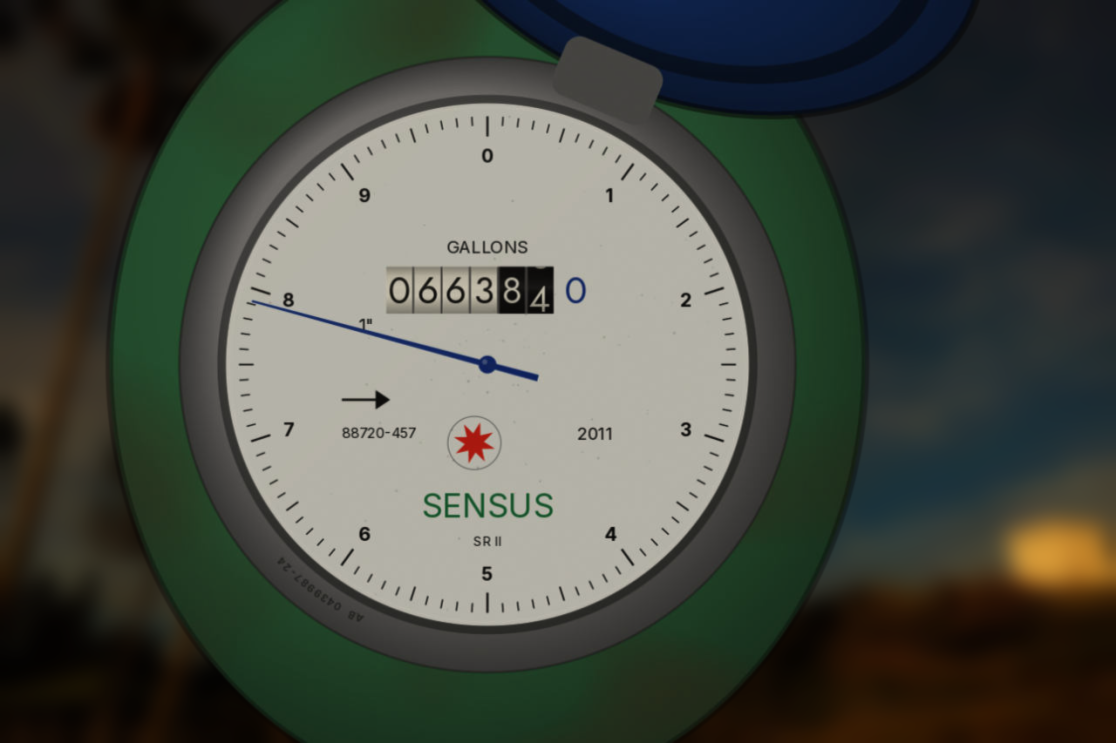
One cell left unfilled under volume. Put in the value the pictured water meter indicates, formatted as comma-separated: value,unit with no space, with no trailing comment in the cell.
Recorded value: 663837.9,gal
